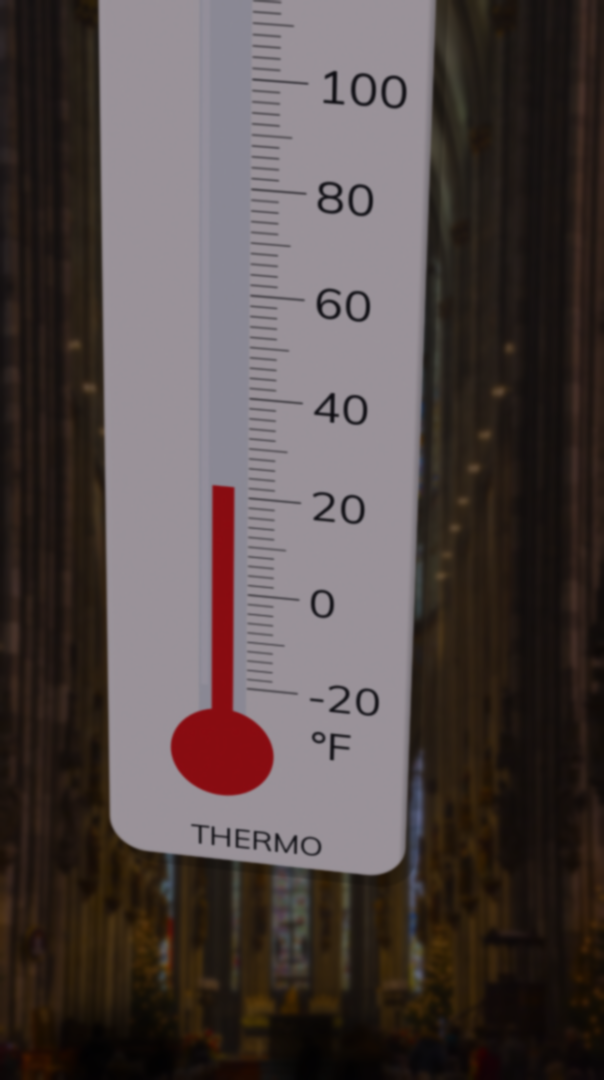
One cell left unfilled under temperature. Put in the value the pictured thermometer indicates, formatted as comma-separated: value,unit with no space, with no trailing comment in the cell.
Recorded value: 22,°F
